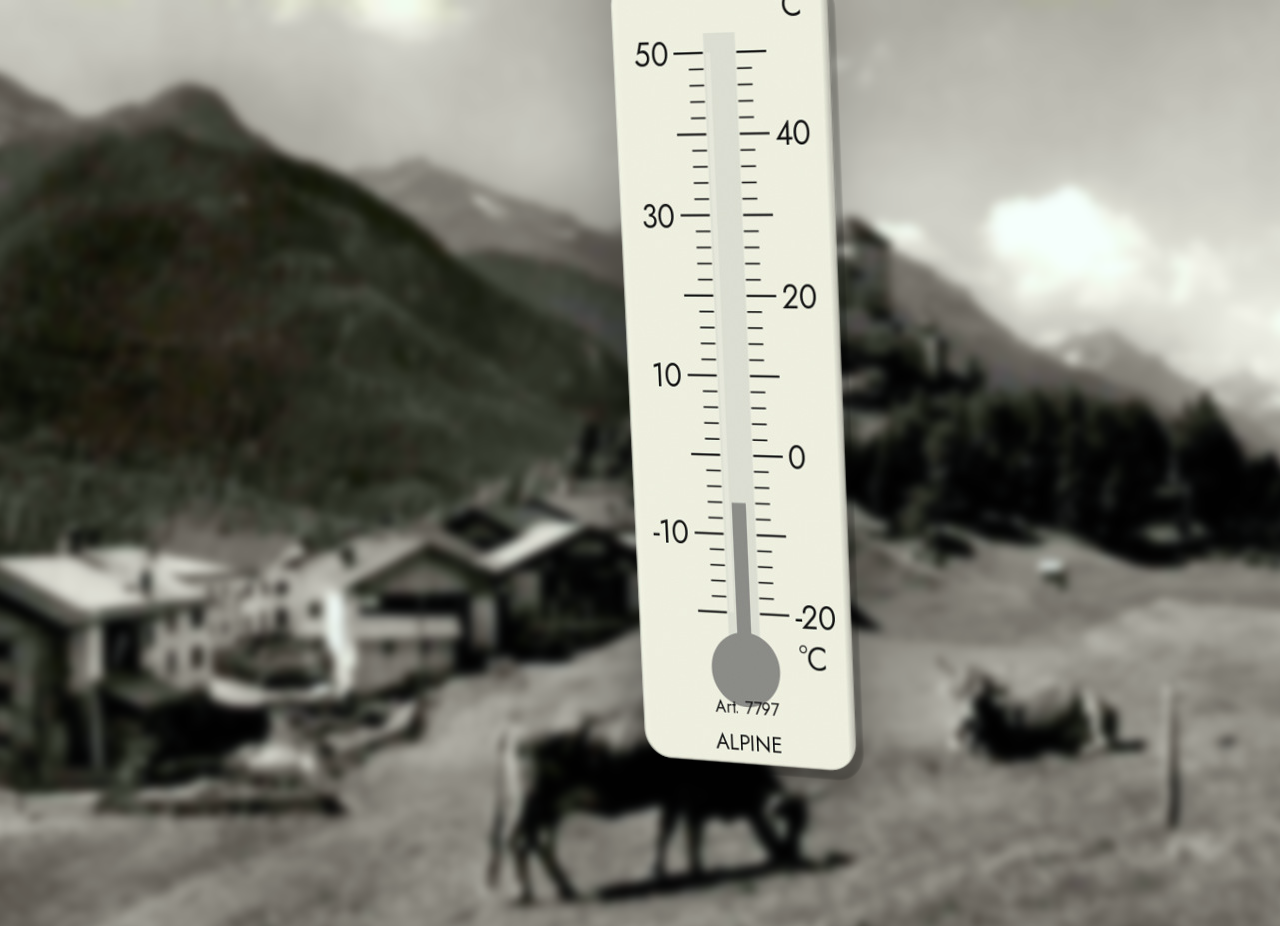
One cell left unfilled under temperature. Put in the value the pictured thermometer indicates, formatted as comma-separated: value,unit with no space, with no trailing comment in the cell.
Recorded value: -6,°C
